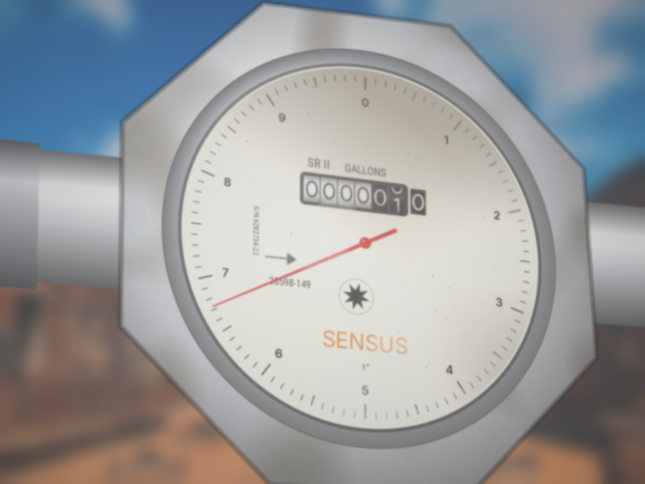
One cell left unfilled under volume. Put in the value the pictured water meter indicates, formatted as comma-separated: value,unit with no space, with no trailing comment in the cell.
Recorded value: 6.7,gal
